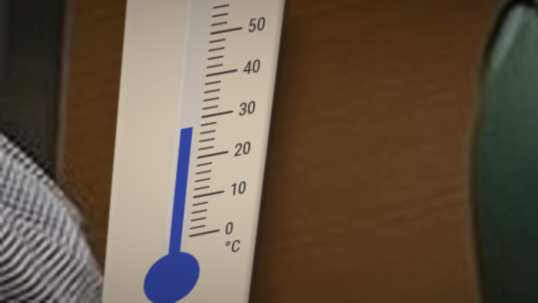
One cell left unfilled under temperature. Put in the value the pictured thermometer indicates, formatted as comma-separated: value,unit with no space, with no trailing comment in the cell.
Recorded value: 28,°C
